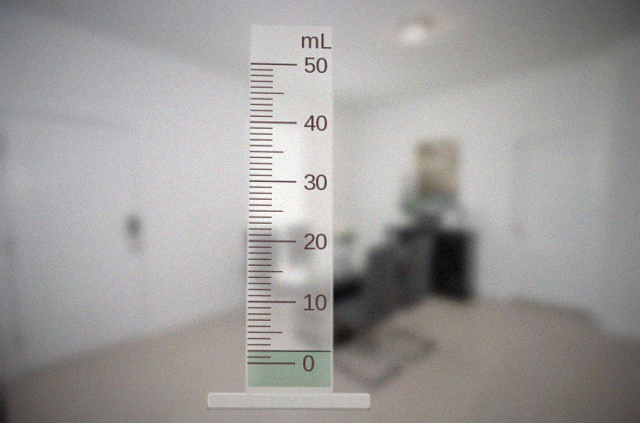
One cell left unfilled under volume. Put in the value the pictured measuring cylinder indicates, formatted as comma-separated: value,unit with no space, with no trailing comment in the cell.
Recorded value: 2,mL
